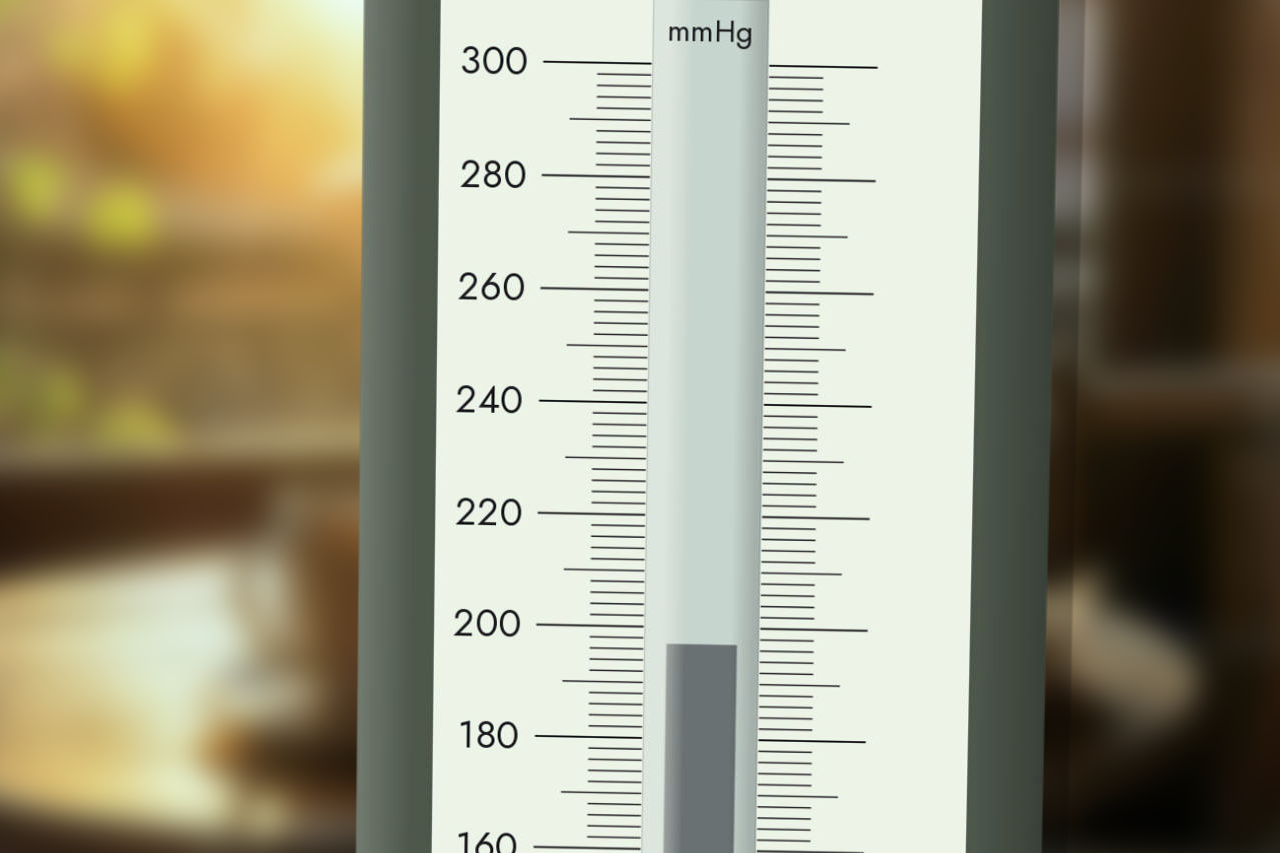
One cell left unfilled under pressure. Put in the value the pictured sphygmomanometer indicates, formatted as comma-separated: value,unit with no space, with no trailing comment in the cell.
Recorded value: 197,mmHg
